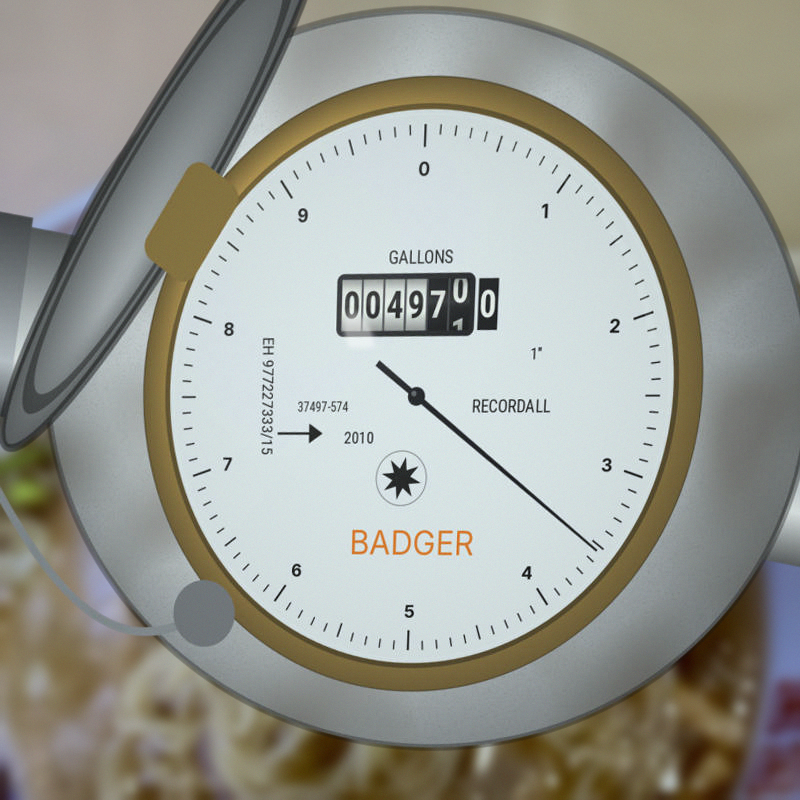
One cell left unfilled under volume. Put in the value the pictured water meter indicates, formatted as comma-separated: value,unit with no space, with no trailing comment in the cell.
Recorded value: 49703.5,gal
